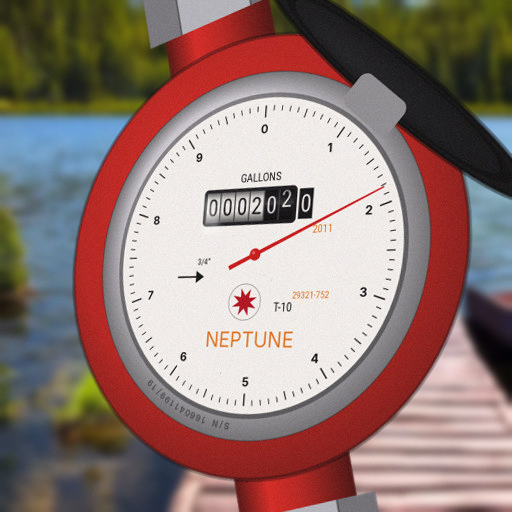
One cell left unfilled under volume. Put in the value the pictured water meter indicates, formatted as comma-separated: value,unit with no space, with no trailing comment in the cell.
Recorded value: 2021.8,gal
